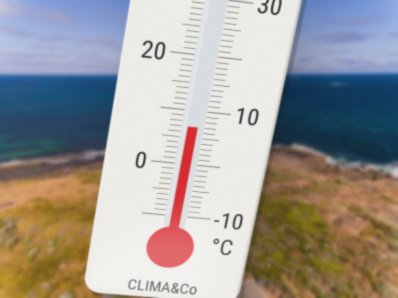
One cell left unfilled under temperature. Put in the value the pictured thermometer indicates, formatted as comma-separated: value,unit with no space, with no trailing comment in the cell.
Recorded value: 7,°C
